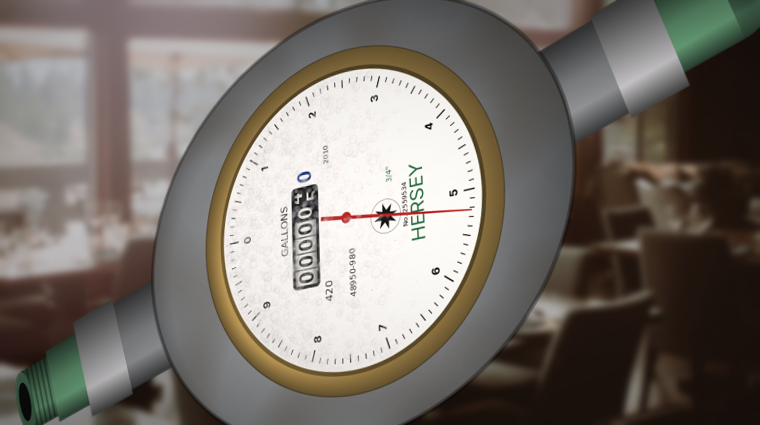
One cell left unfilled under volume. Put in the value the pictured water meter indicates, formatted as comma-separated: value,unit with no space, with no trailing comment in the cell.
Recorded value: 45.2,gal
